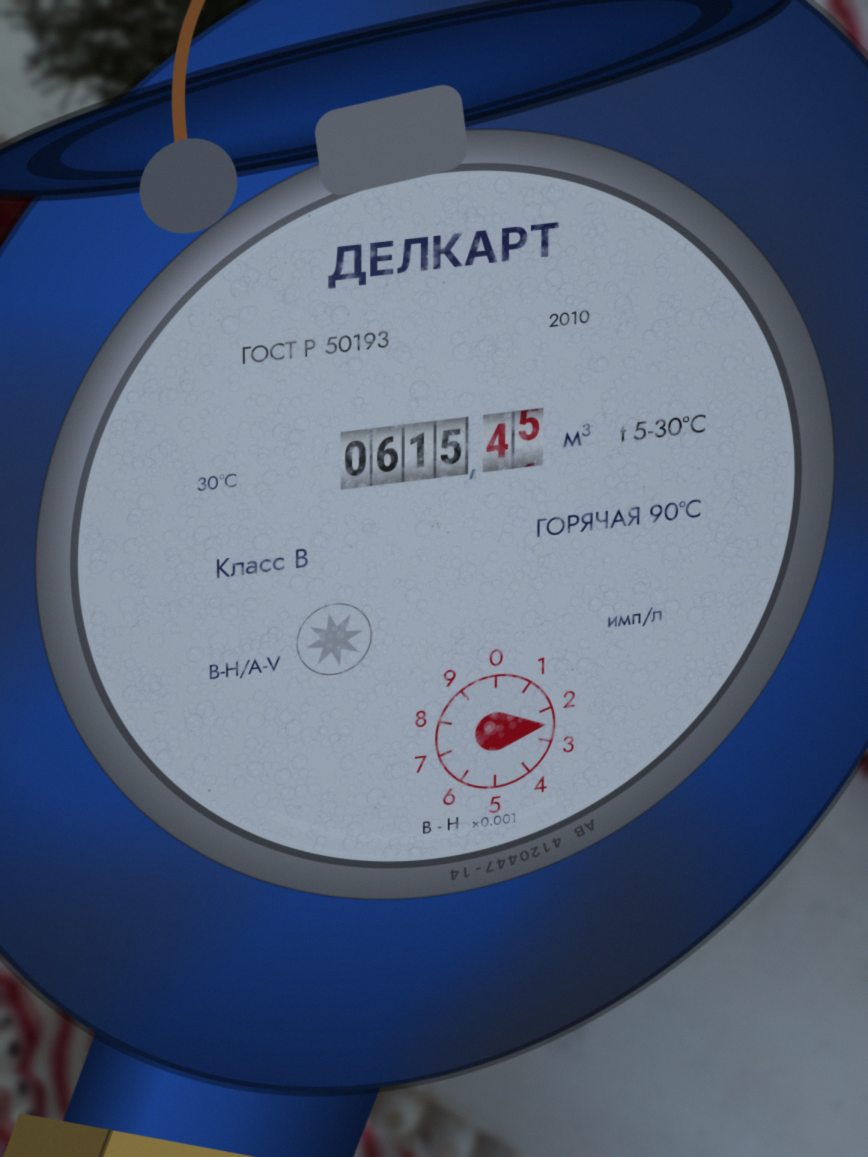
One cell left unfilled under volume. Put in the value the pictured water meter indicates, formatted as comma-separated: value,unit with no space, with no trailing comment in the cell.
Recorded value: 615.452,m³
